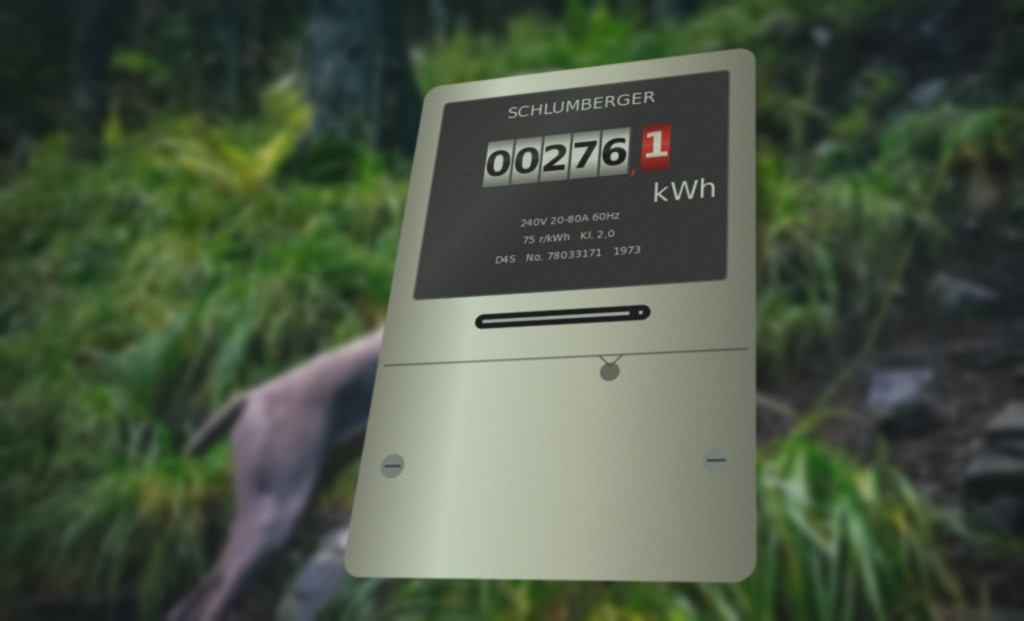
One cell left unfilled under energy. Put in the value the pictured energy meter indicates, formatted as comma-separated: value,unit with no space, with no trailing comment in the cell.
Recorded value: 276.1,kWh
